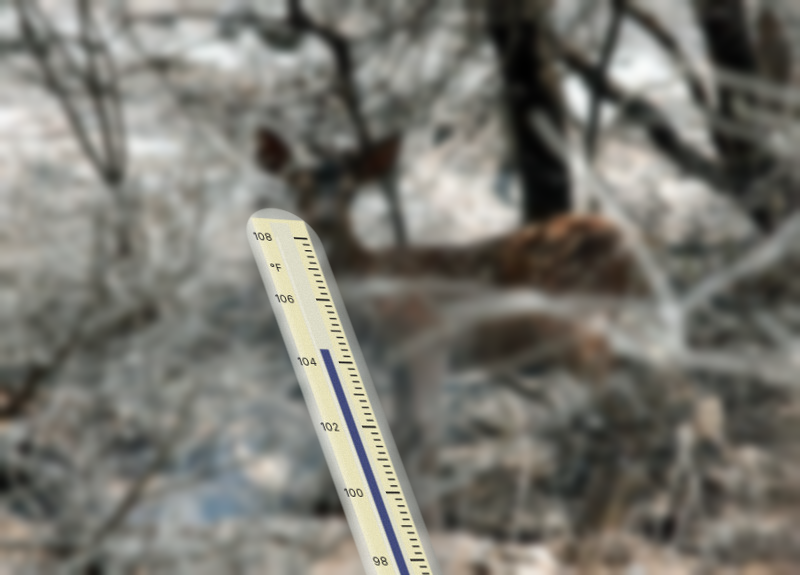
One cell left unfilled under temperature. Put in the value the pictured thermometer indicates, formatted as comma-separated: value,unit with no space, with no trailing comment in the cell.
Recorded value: 104.4,°F
